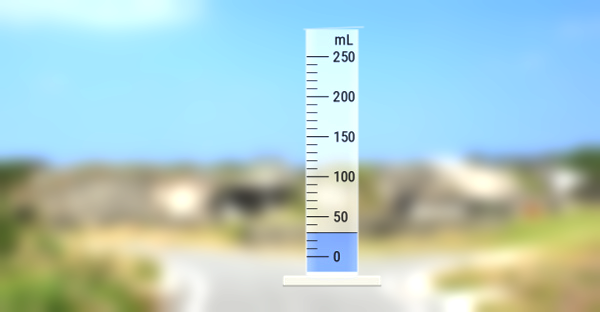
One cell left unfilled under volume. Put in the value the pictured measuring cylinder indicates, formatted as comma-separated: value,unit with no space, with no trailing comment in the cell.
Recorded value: 30,mL
